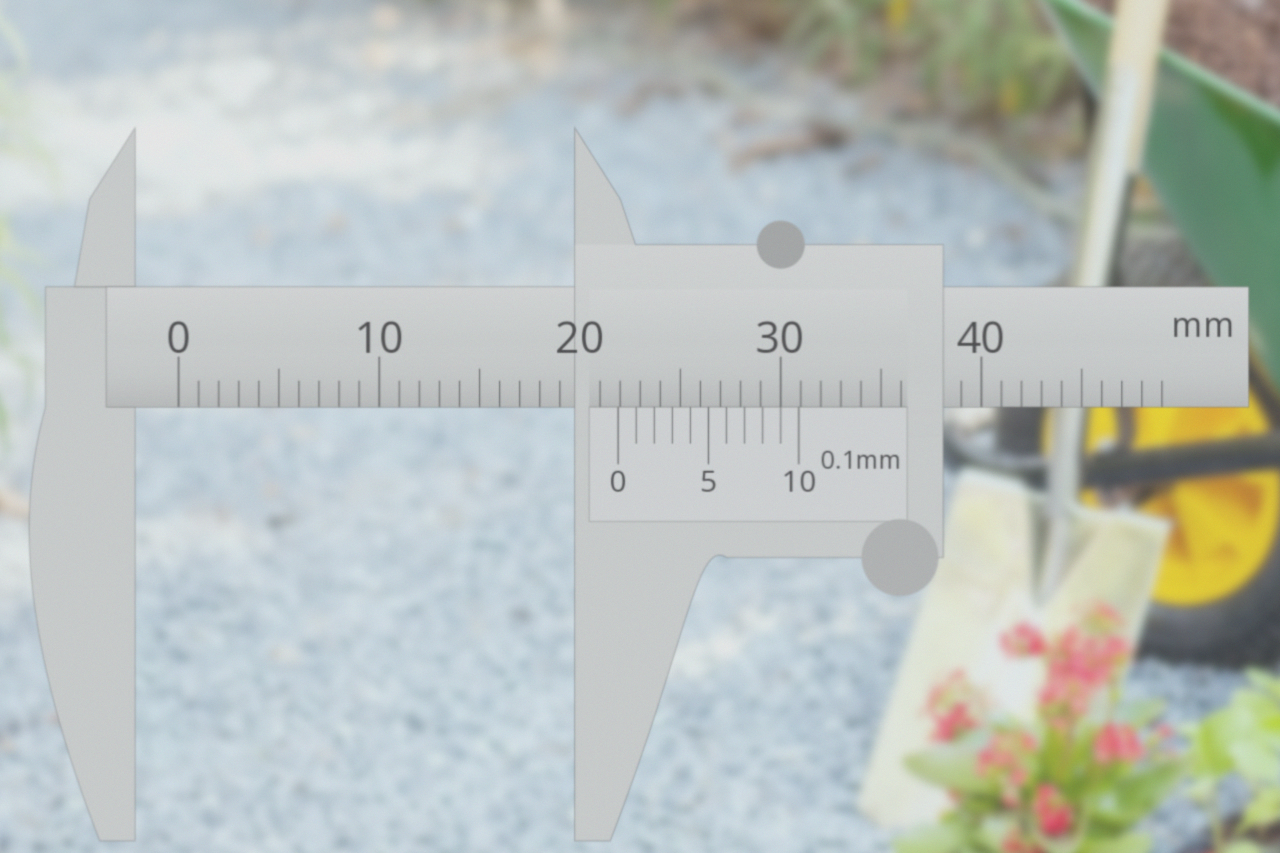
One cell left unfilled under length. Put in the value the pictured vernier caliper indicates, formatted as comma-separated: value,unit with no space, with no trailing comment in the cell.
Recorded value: 21.9,mm
